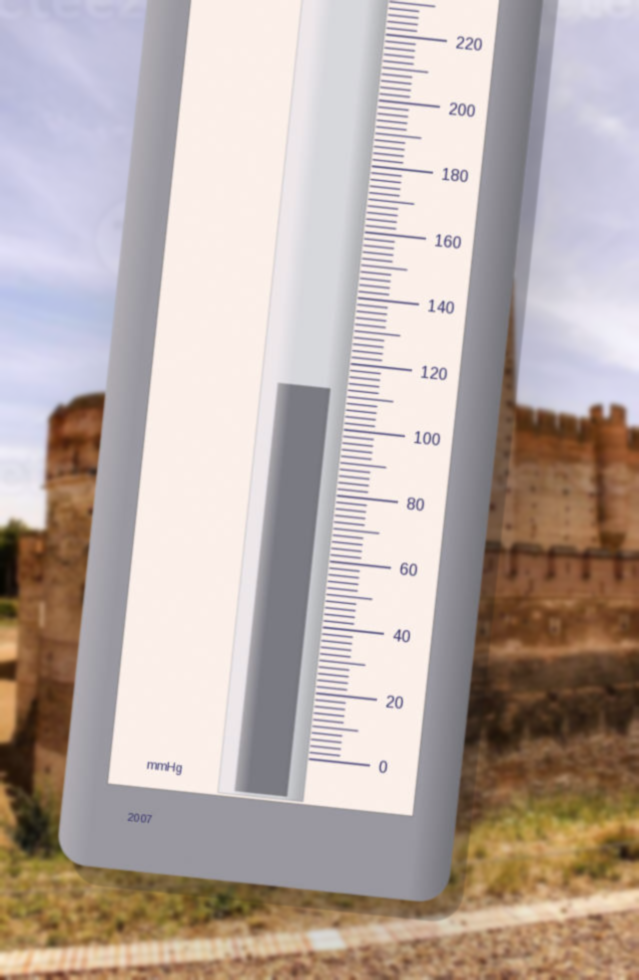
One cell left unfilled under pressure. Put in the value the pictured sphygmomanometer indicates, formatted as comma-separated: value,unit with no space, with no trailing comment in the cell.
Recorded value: 112,mmHg
